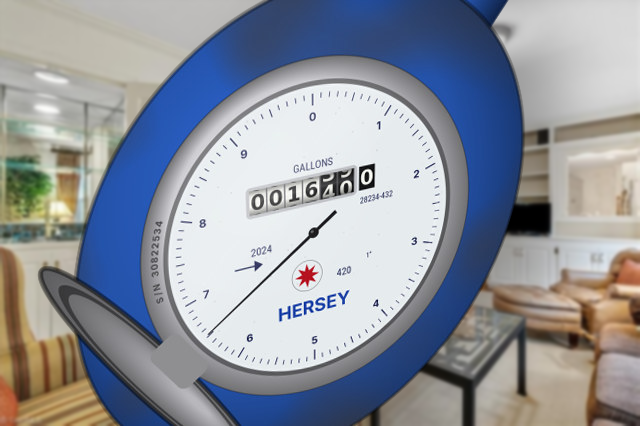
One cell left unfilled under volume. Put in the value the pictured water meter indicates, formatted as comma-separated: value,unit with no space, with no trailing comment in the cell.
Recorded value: 16396.5,gal
